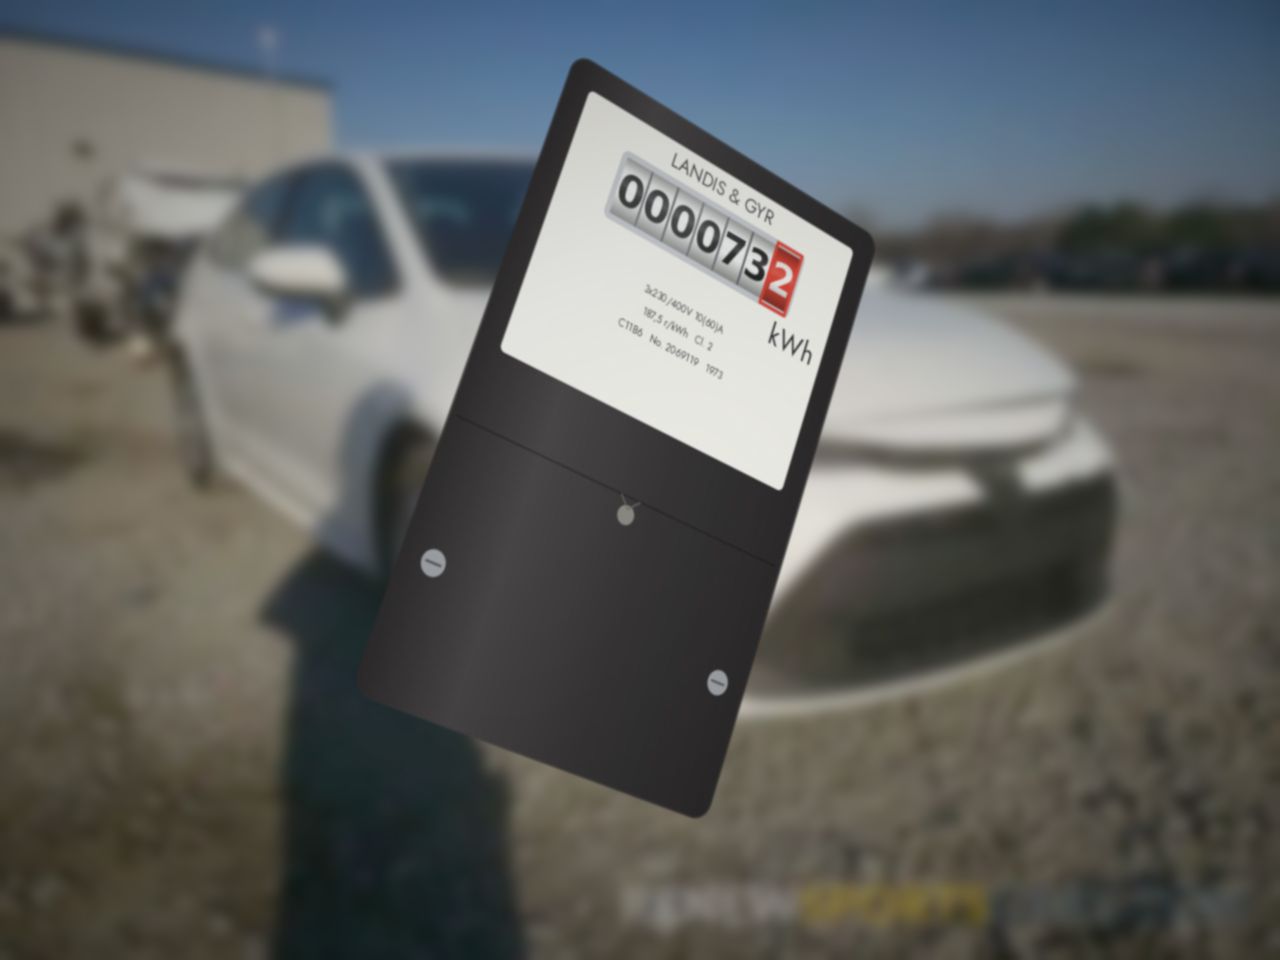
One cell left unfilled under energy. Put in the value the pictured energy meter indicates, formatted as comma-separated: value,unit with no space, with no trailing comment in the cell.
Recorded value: 73.2,kWh
